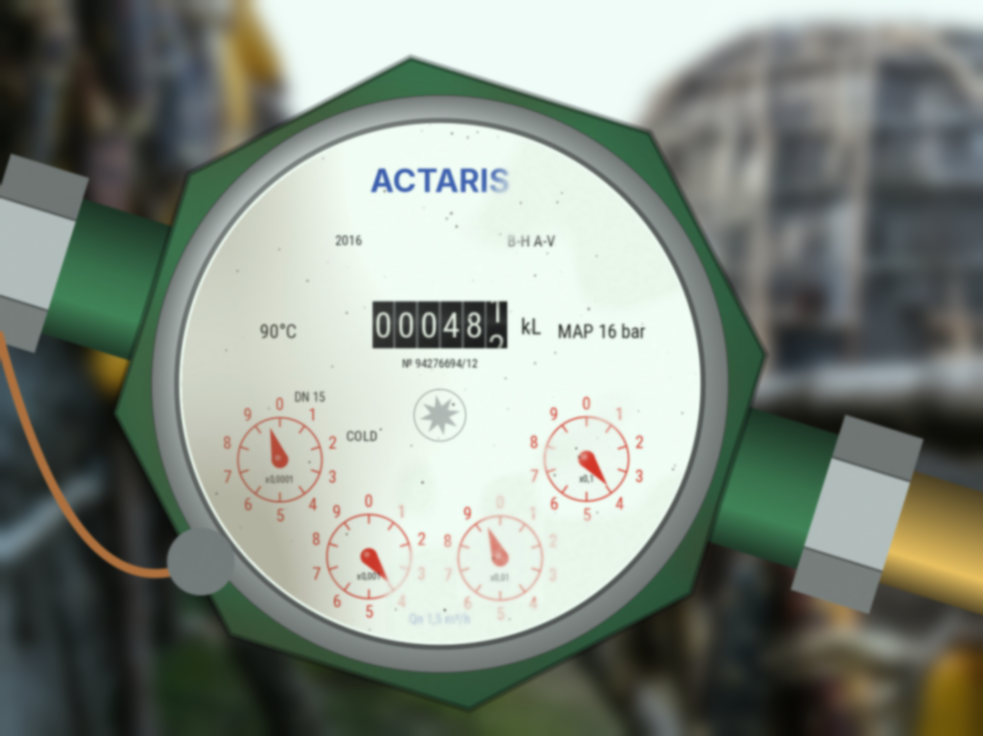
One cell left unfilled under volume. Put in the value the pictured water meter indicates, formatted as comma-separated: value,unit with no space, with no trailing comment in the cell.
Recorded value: 481.3939,kL
